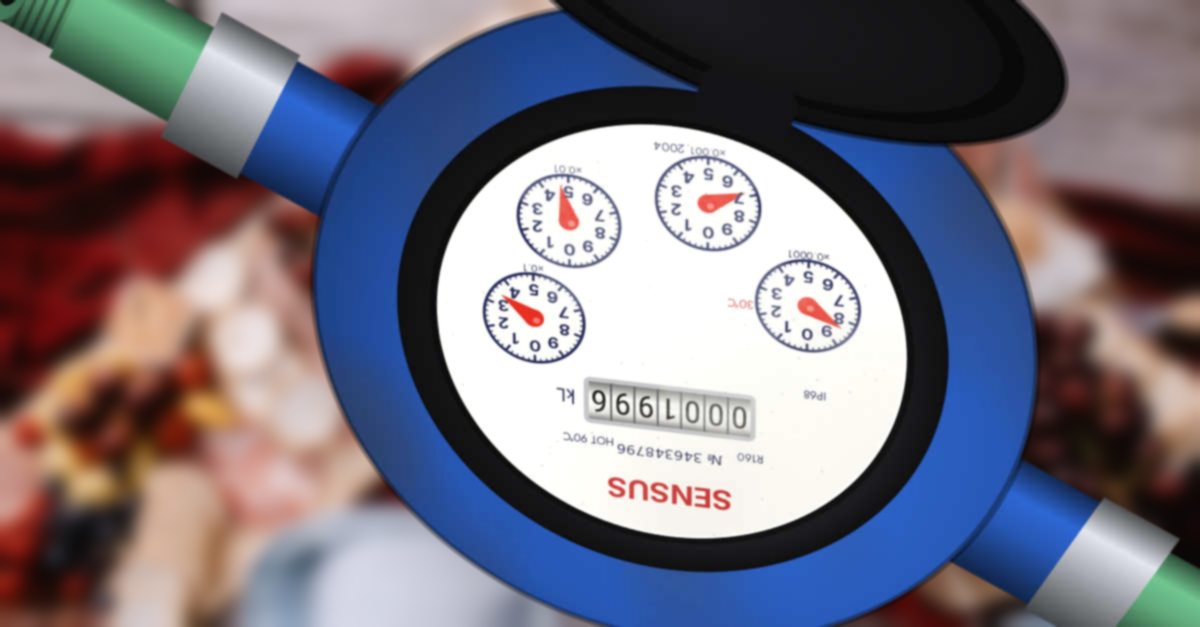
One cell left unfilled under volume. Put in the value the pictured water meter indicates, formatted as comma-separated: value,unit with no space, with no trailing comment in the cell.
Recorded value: 1996.3468,kL
